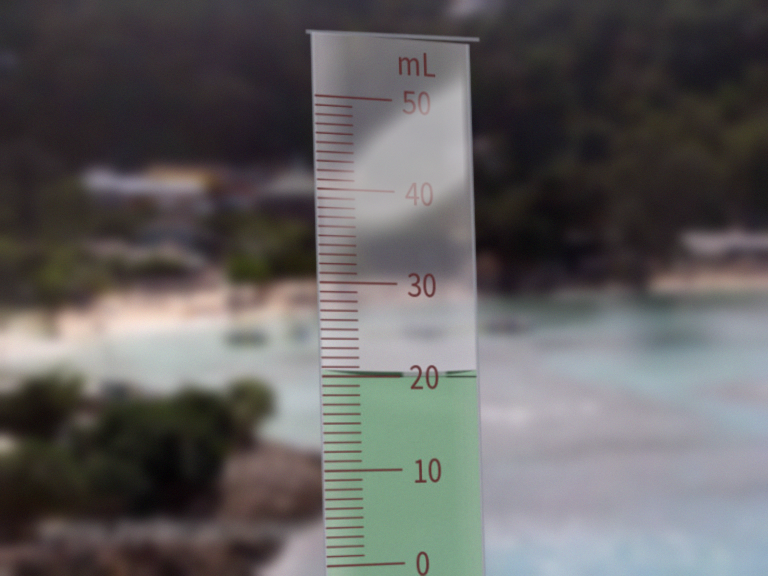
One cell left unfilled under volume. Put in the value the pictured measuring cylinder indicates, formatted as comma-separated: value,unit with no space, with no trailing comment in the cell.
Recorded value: 20,mL
